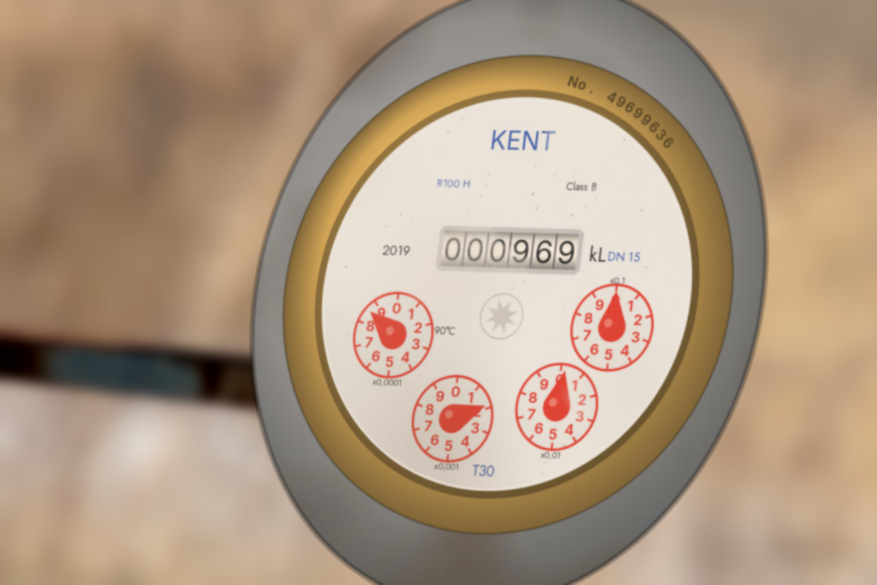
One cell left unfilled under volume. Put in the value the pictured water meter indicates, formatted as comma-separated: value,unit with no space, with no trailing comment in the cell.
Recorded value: 969.0018,kL
